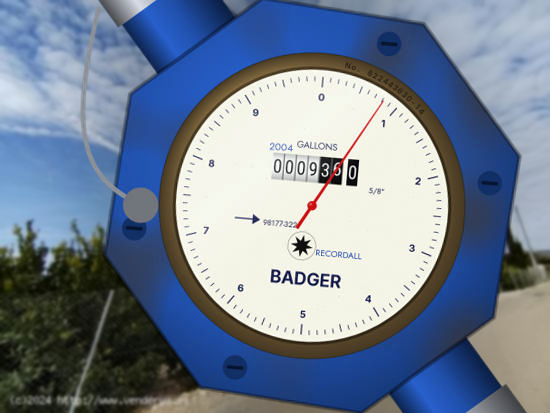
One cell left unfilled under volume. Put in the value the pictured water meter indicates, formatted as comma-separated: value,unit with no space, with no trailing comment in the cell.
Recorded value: 9360.8,gal
